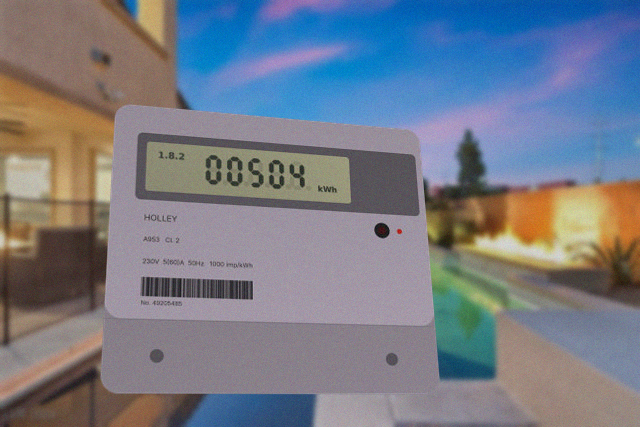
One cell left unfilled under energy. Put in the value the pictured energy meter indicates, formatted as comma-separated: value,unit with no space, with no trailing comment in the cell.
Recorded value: 504,kWh
